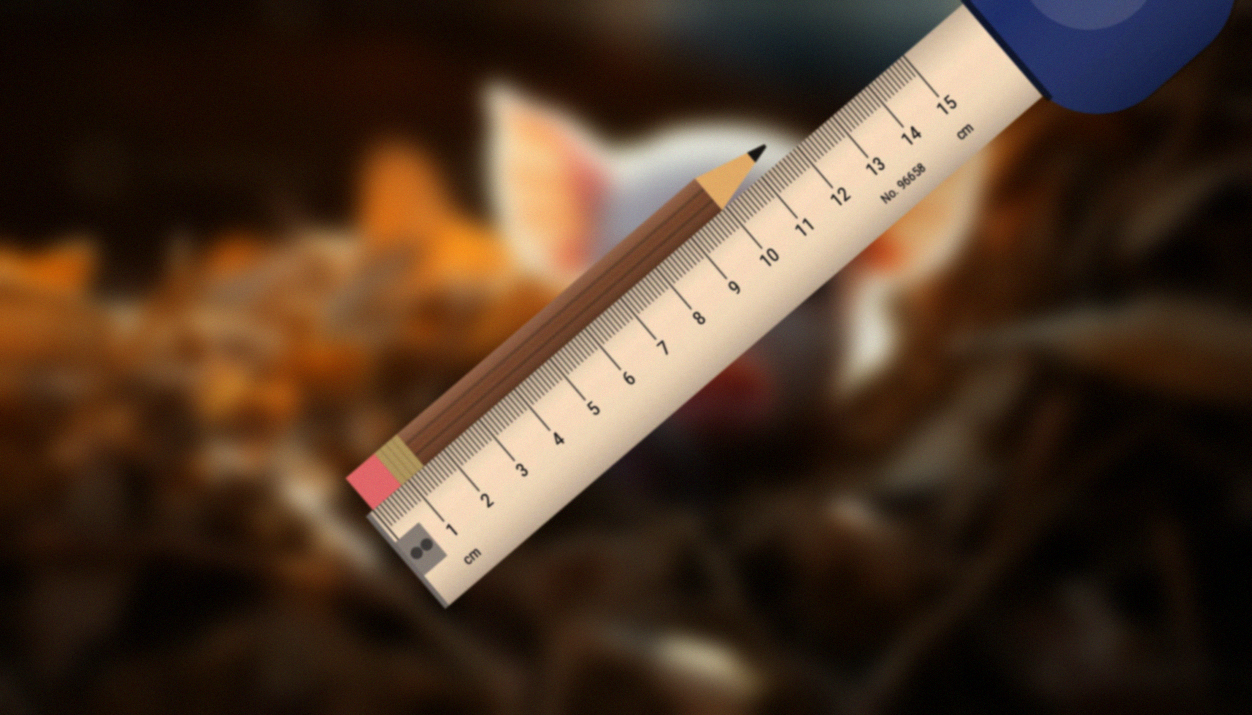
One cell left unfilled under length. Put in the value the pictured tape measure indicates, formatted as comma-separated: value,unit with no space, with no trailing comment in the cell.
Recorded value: 11.5,cm
